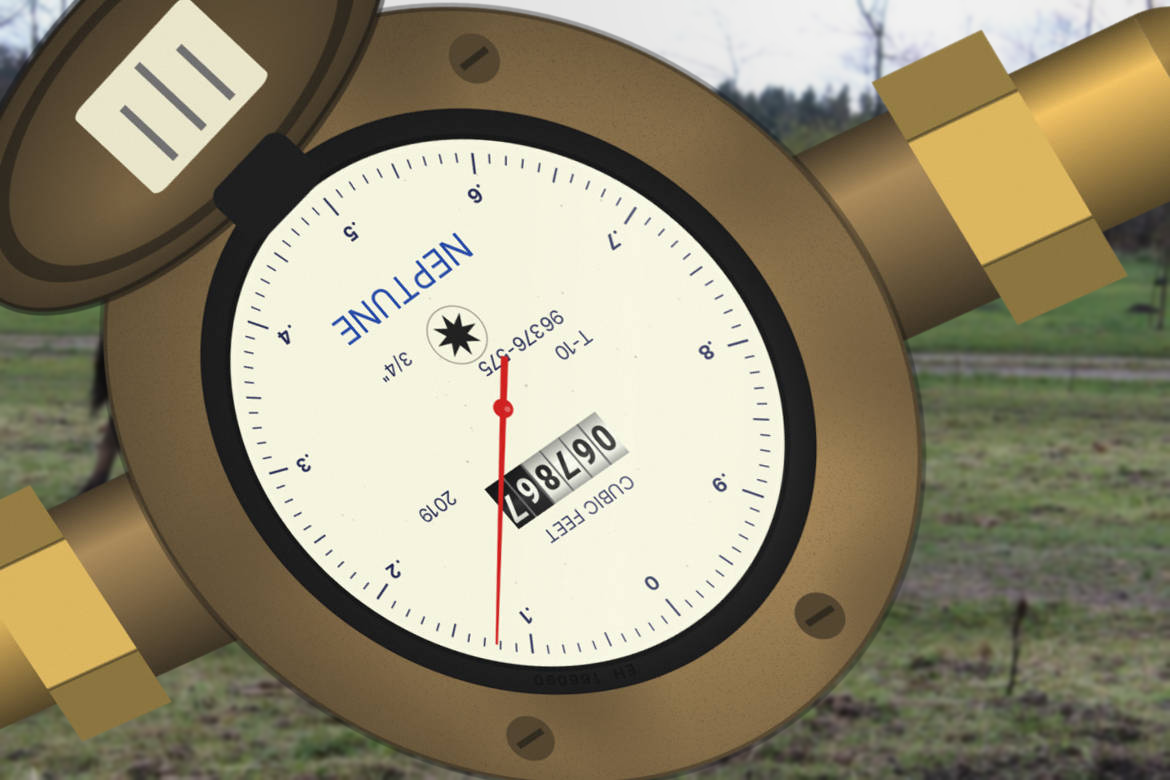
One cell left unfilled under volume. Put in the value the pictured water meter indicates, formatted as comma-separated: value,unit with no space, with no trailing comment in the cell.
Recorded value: 67867.12,ft³
